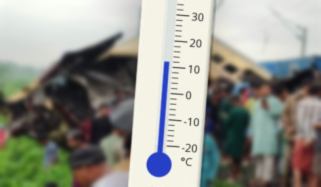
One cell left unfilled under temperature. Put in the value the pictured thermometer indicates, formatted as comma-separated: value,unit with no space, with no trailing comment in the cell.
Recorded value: 12,°C
